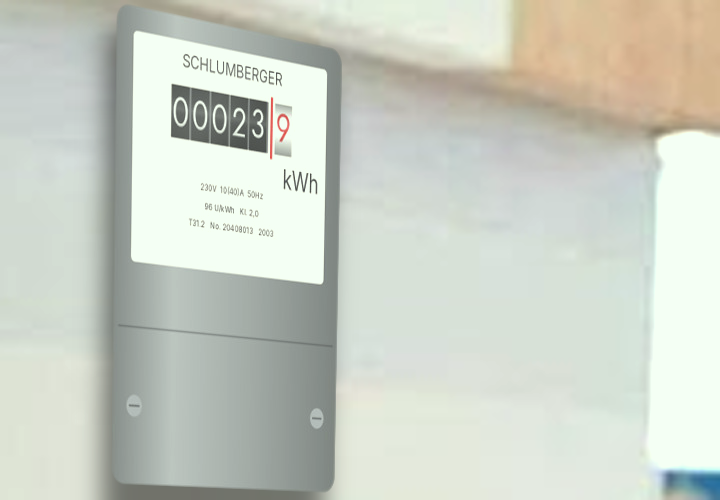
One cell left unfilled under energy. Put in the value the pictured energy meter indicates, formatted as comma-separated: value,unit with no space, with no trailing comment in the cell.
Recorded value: 23.9,kWh
